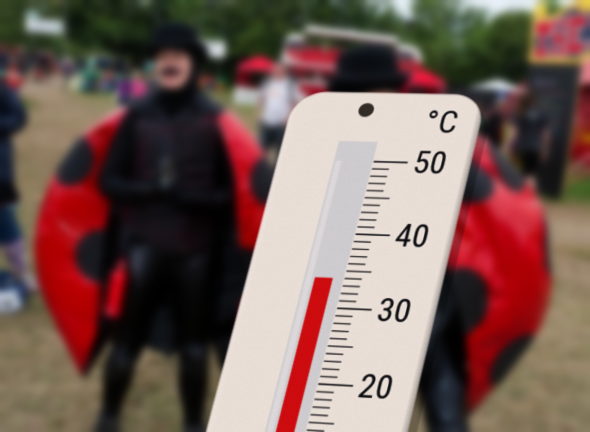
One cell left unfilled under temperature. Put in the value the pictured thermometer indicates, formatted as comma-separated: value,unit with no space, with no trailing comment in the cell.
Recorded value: 34,°C
